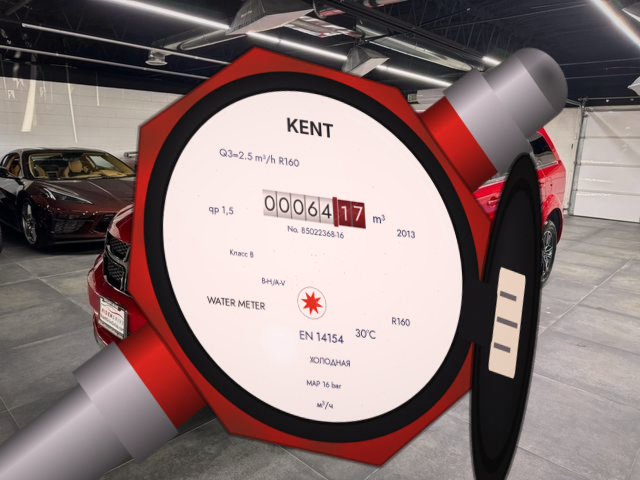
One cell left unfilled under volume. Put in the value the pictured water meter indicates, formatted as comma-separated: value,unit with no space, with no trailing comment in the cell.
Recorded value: 64.17,m³
